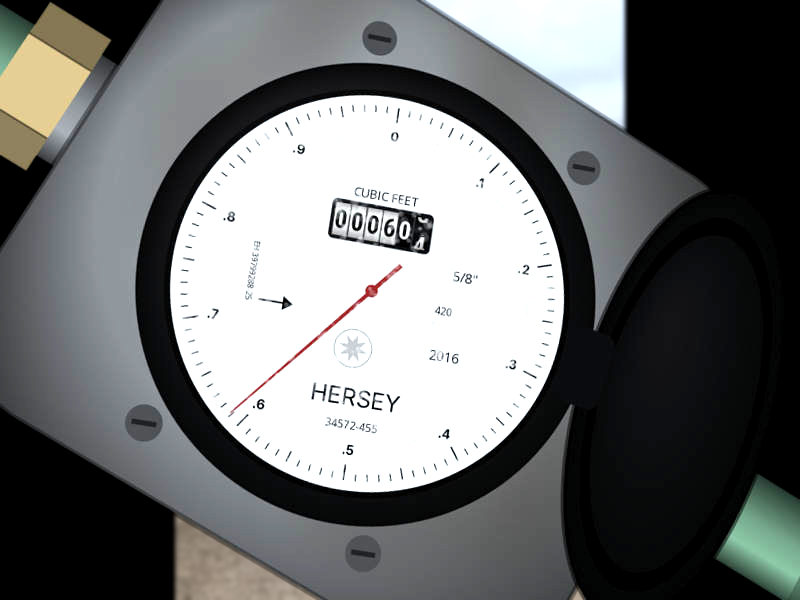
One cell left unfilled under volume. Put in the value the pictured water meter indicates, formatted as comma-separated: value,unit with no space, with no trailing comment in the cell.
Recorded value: 603.61,ft³
